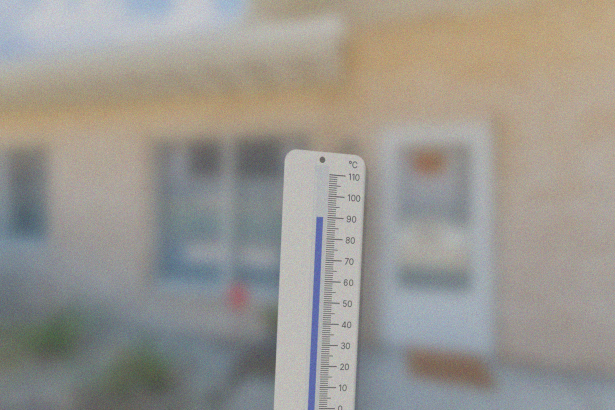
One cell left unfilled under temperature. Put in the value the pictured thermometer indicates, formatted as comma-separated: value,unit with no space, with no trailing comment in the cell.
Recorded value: 90,°C
